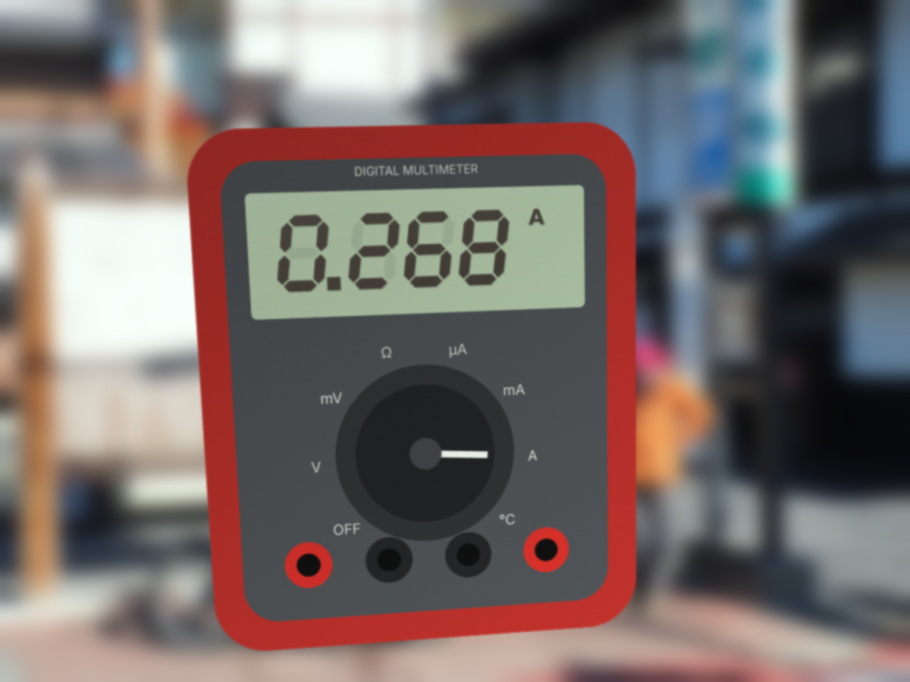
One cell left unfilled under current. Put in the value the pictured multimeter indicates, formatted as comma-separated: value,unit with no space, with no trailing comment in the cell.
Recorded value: 0.268,A
